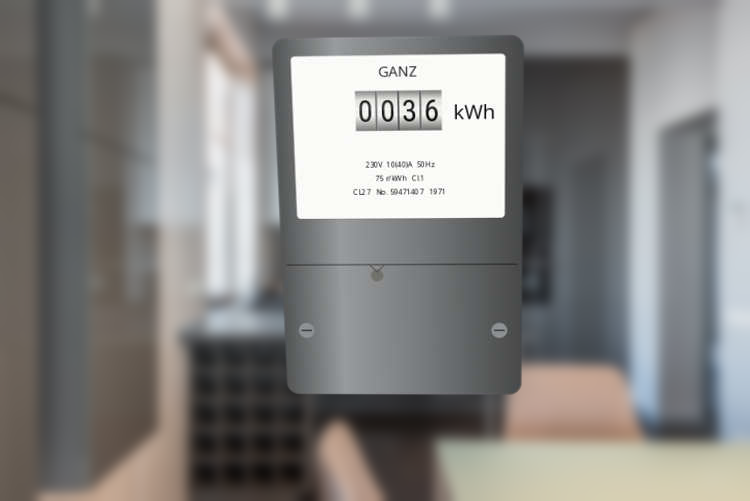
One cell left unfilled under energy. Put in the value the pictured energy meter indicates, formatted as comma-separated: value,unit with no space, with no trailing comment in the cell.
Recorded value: 36,kWh
